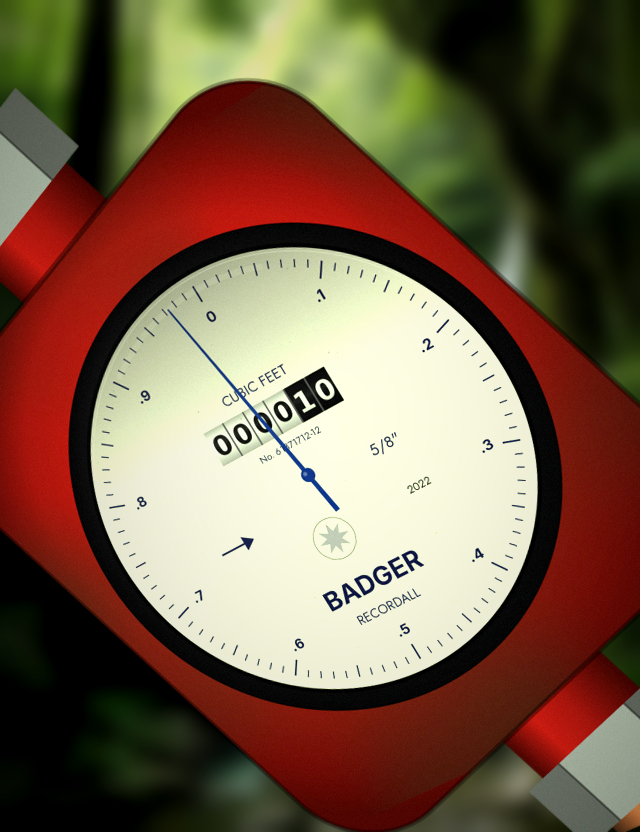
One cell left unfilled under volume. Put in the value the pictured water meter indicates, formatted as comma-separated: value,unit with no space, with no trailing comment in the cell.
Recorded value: 9.97,ft³
